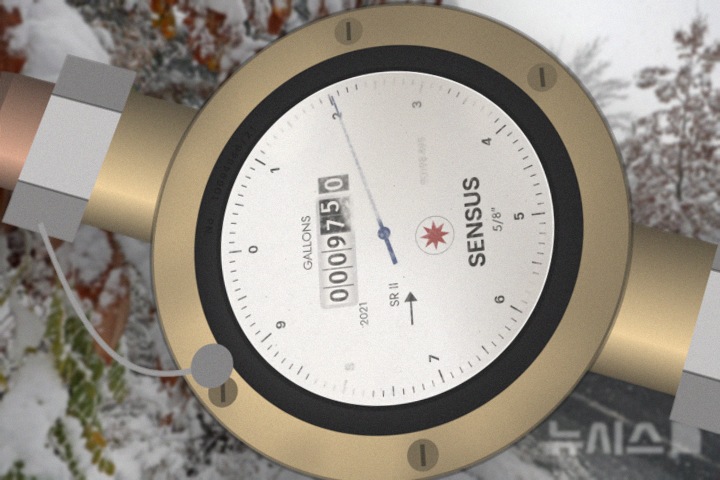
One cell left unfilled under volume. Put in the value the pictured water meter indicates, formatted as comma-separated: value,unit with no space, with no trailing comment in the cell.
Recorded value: 9752.0,gal
